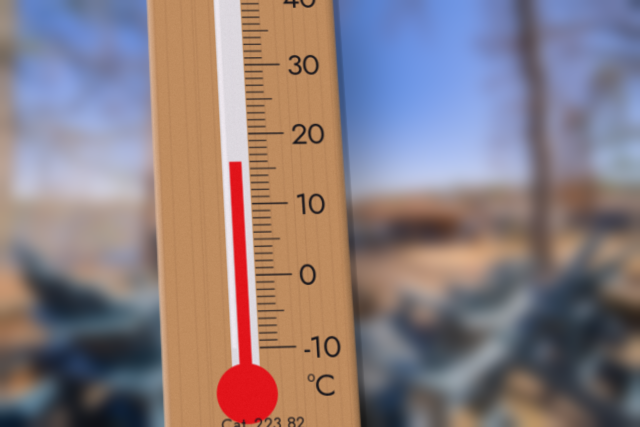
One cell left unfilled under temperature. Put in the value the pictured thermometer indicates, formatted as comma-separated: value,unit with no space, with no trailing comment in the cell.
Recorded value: 16,°C
